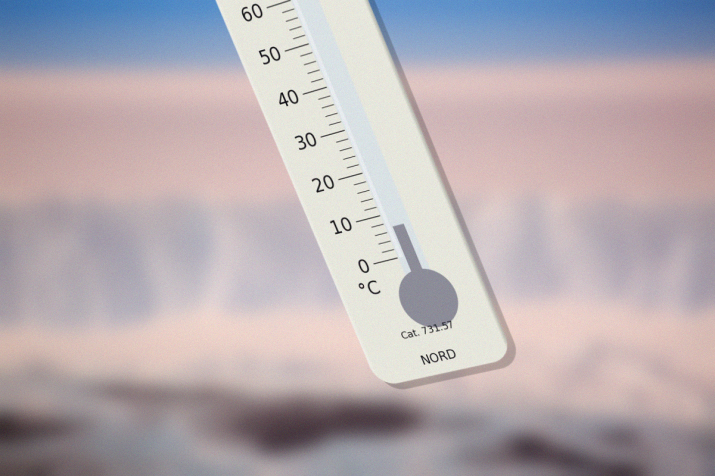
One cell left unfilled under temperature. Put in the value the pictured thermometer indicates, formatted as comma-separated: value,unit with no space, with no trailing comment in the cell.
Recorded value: 7,°C
